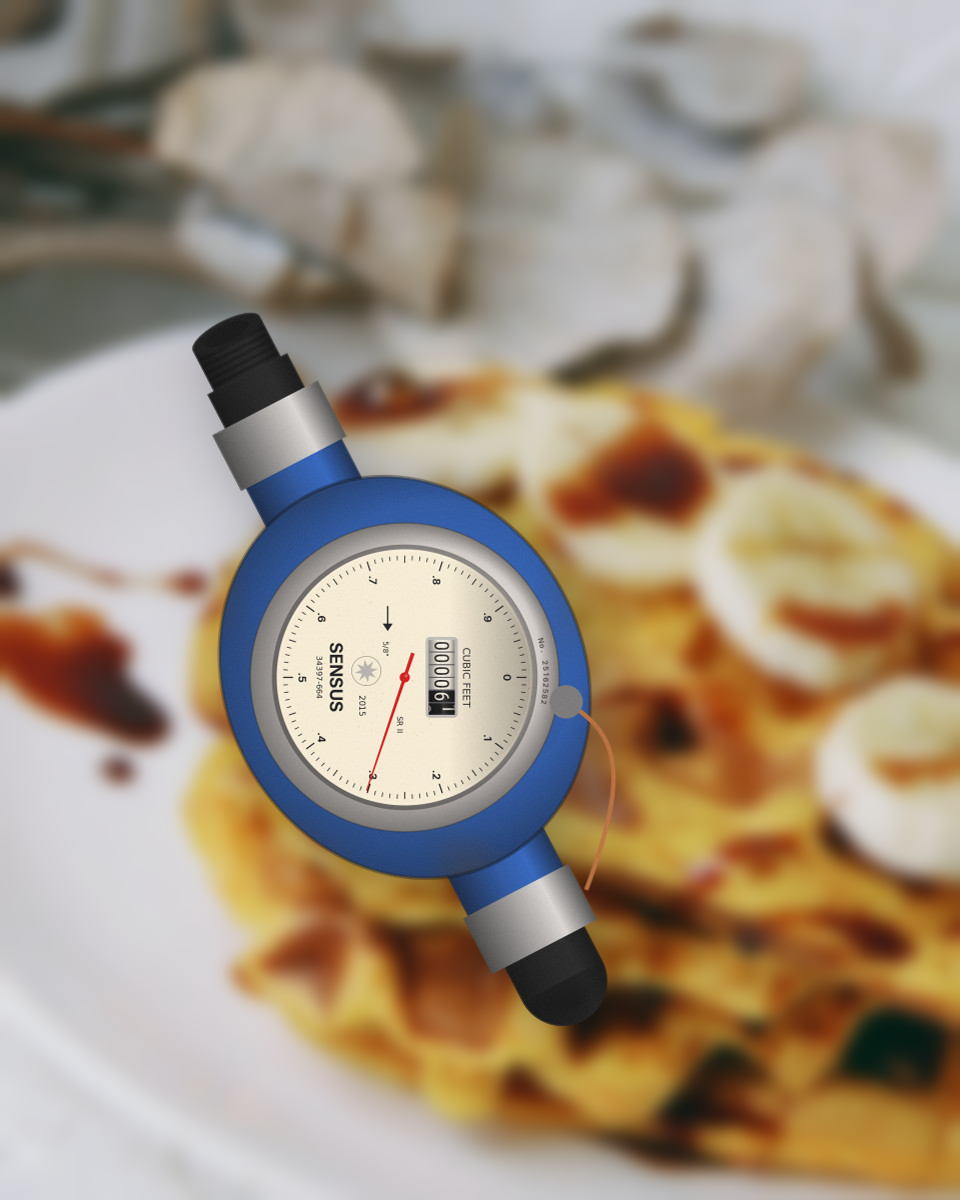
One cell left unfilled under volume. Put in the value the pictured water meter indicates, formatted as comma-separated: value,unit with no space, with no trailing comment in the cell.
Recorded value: 61.30,ft³
